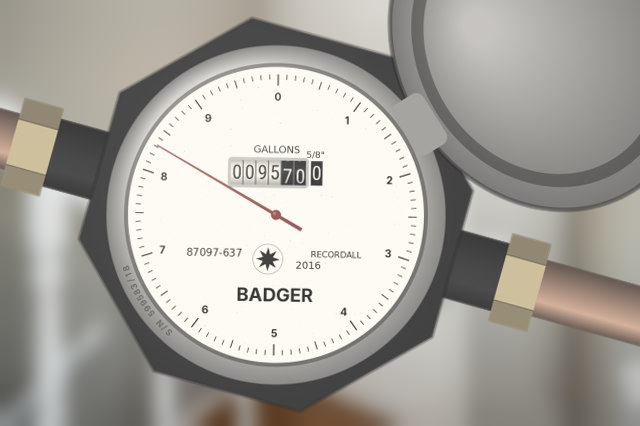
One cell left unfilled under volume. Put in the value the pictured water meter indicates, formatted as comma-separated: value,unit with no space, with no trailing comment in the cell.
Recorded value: 95698.3,gal
